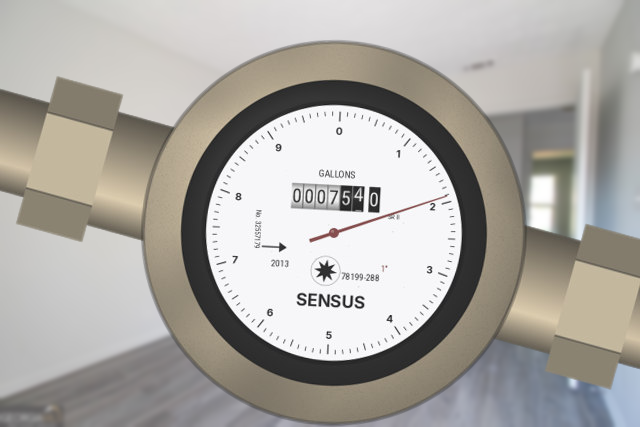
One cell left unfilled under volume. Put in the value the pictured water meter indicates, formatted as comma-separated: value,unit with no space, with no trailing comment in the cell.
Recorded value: 7541.9,gal
